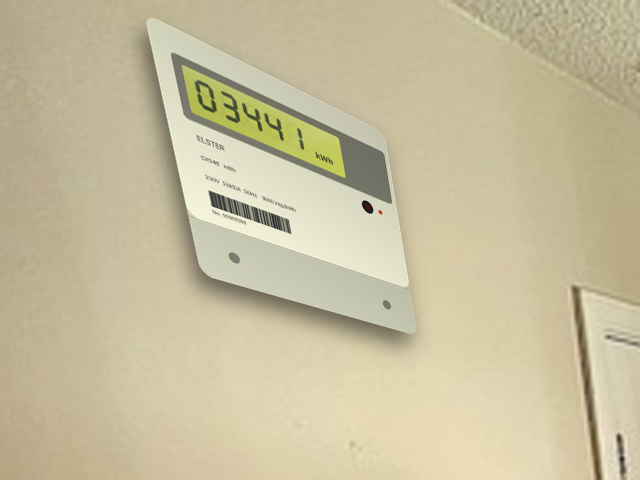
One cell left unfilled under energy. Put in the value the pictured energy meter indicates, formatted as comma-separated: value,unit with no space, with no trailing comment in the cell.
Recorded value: 3441,kWh
